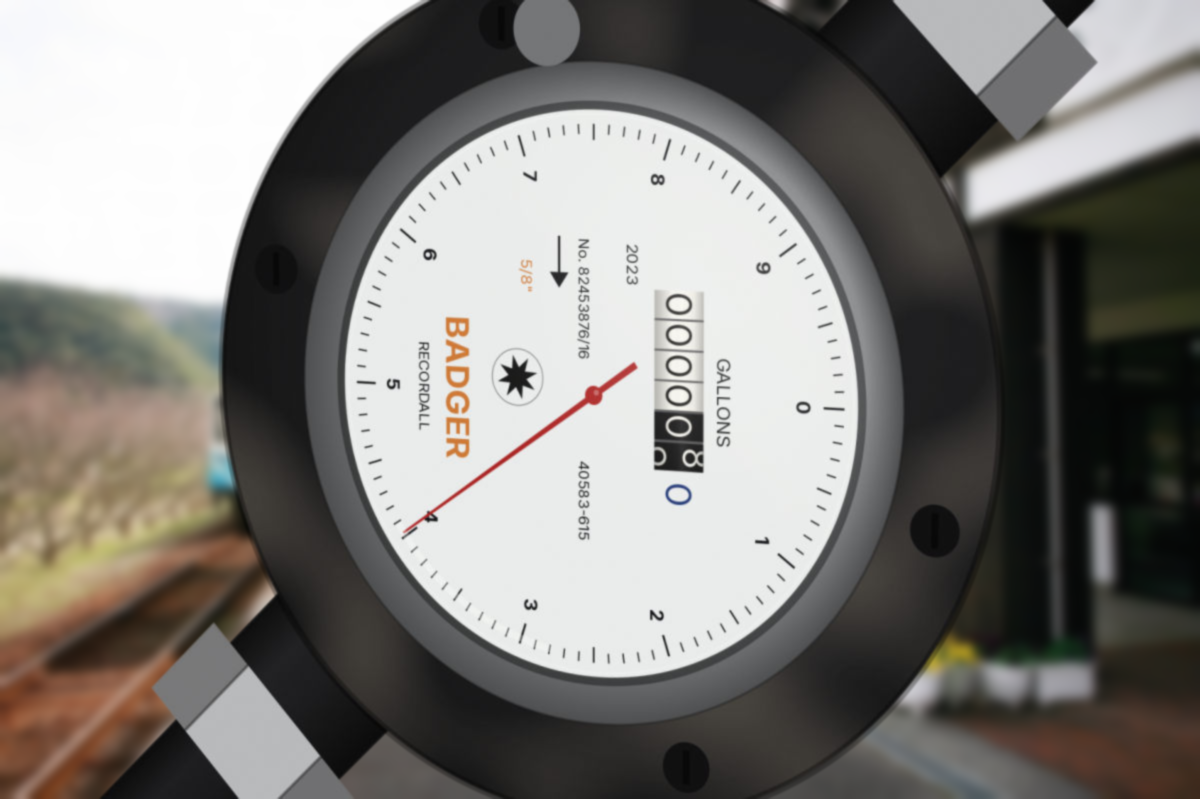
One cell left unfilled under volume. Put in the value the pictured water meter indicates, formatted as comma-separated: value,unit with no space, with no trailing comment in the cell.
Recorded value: 84.0,gal
